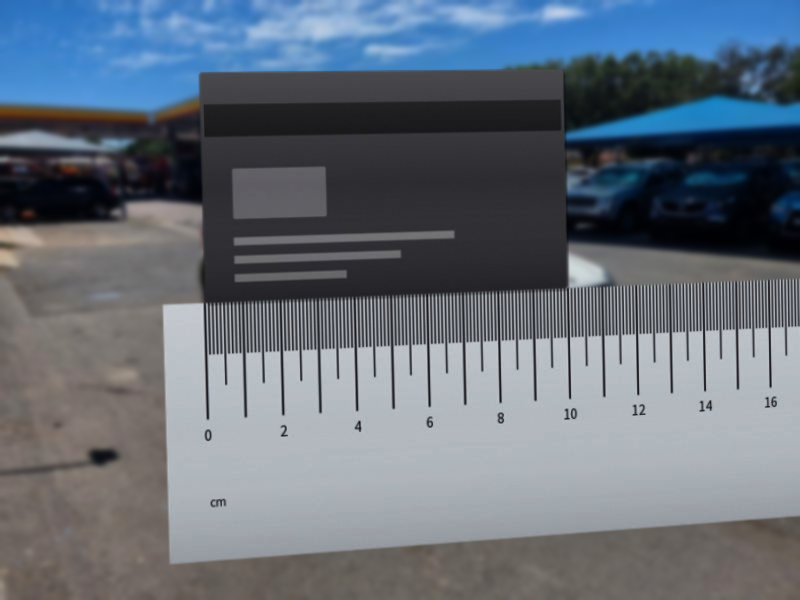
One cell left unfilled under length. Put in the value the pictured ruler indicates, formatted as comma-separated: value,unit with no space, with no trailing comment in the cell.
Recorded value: 10,cm
